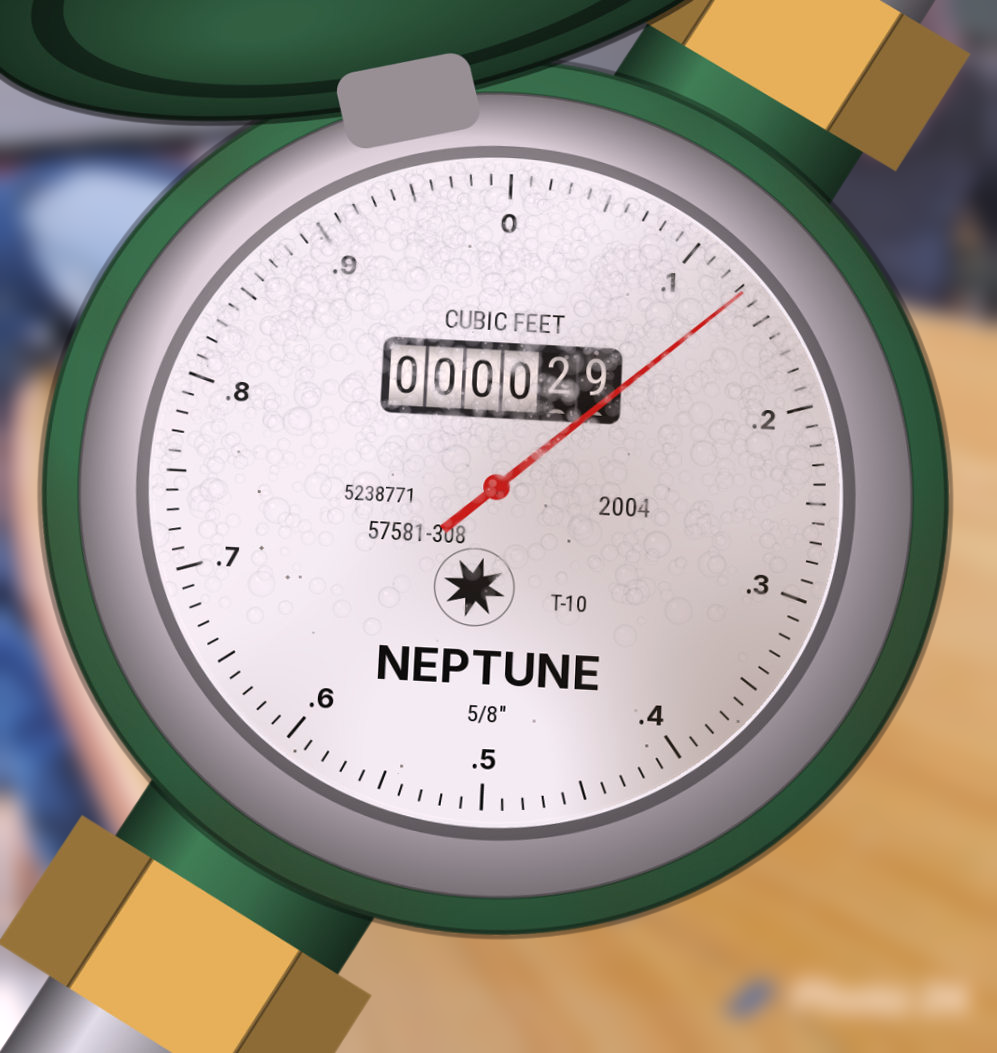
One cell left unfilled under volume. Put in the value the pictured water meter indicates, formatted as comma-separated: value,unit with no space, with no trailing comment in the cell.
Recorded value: 29.13,ft³
